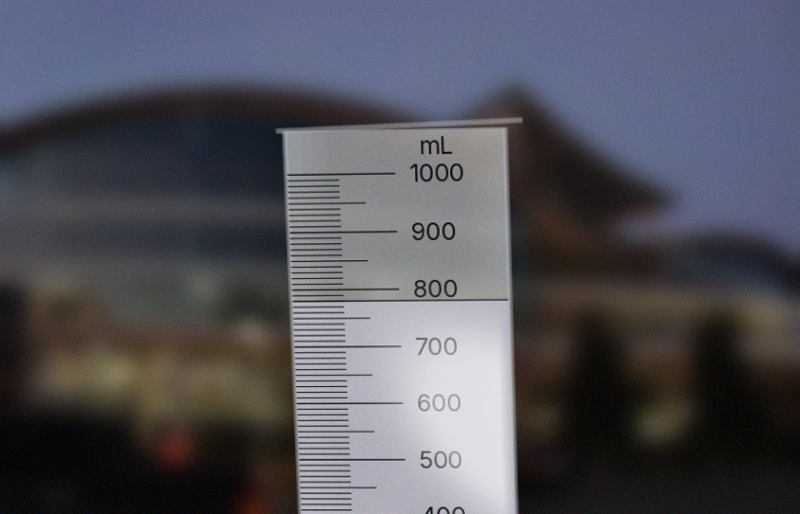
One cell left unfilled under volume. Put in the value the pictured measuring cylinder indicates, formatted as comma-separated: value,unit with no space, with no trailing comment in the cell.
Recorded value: 780,mL
